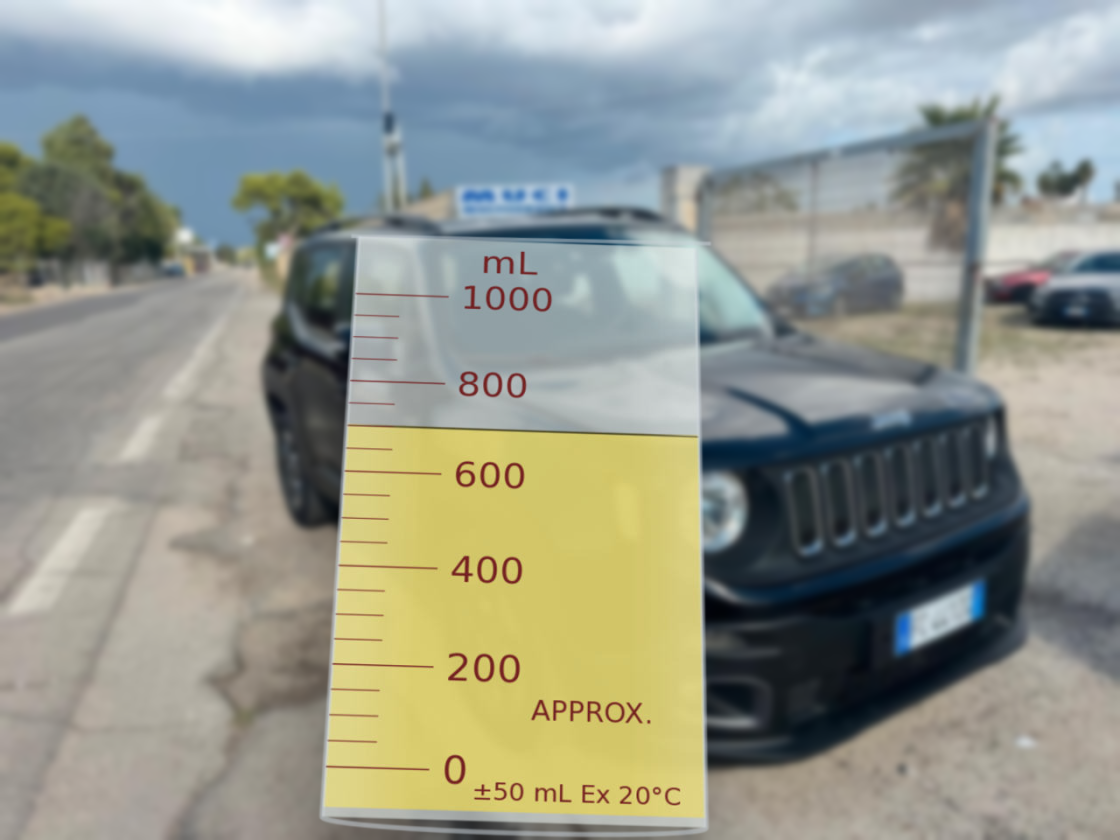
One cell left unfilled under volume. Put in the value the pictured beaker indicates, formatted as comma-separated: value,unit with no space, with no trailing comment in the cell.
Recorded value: 700,mL
